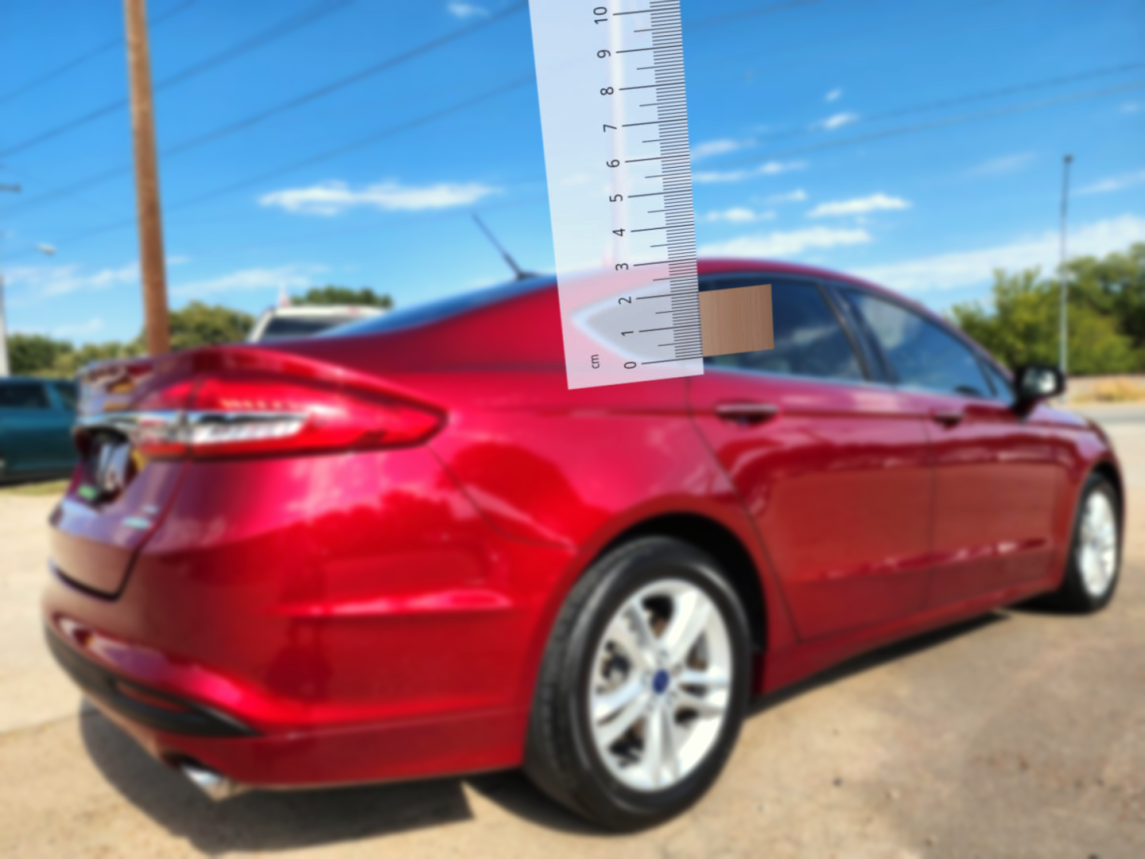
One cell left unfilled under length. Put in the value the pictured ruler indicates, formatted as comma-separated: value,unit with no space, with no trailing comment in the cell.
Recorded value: 2,cm
